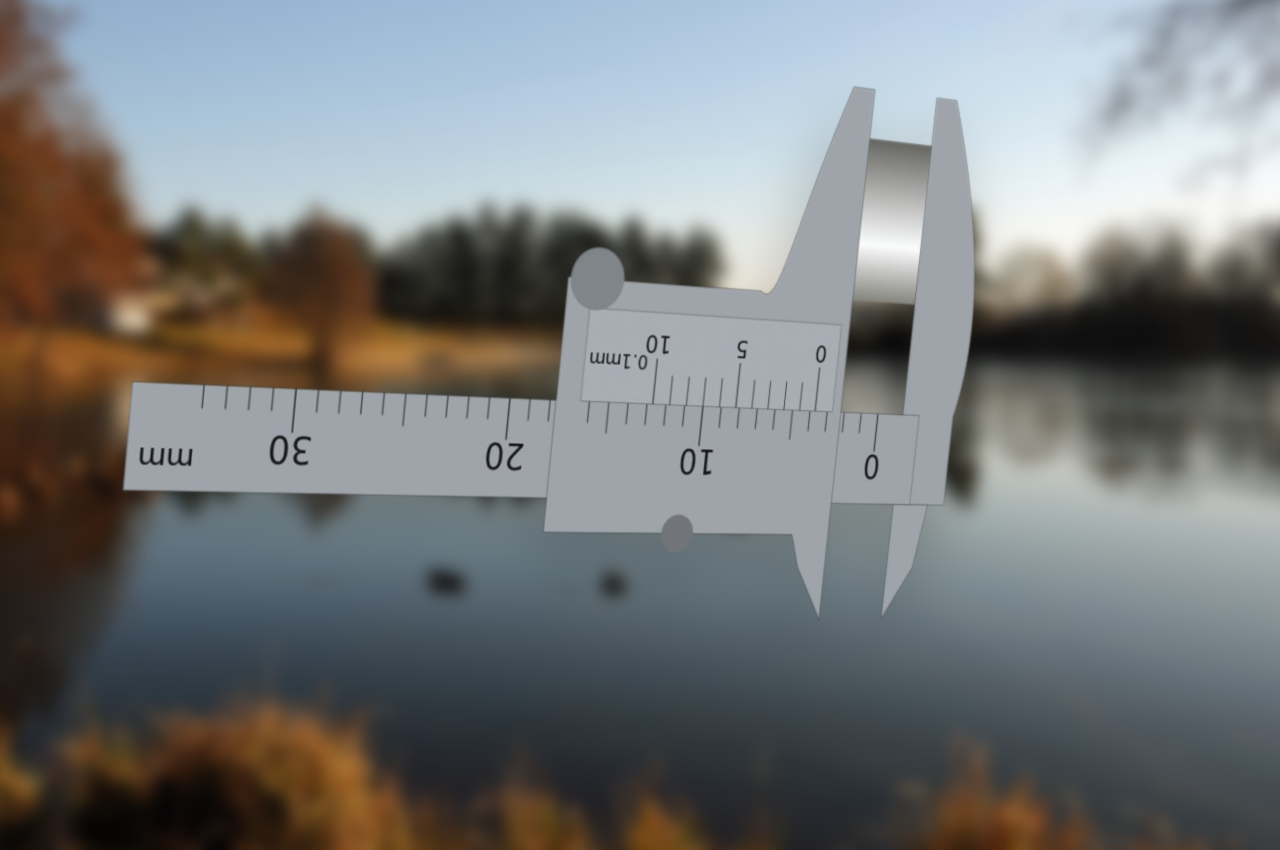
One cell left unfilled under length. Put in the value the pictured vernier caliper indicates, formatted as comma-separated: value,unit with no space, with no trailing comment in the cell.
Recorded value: 3.7,mm
